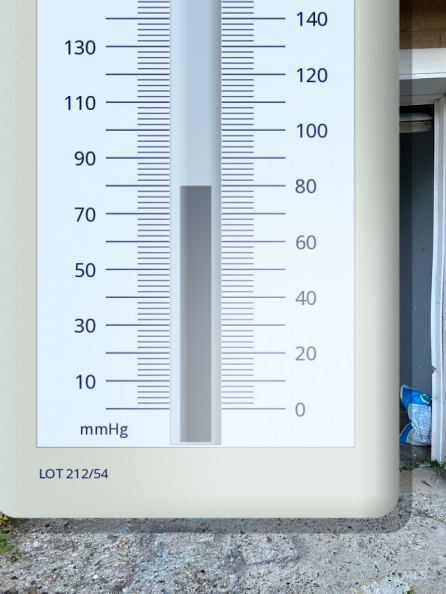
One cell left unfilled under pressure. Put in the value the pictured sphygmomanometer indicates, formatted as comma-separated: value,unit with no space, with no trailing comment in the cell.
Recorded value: 80,mmHg
